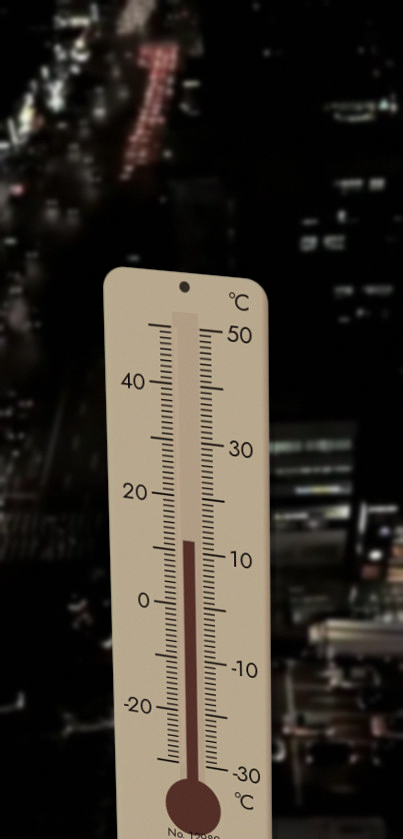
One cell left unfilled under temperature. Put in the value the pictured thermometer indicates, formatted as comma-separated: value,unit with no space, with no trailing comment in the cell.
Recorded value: 12,°C
